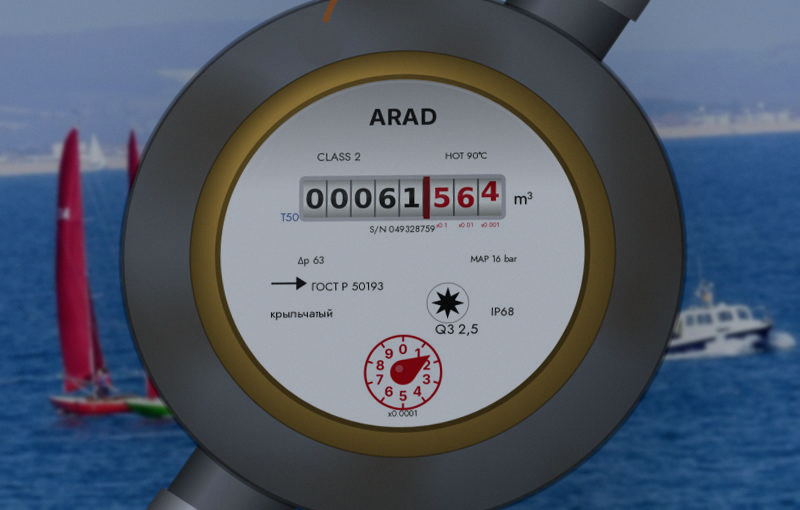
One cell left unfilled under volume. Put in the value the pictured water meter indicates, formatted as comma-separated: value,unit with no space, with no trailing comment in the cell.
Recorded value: 61.5641,m³
